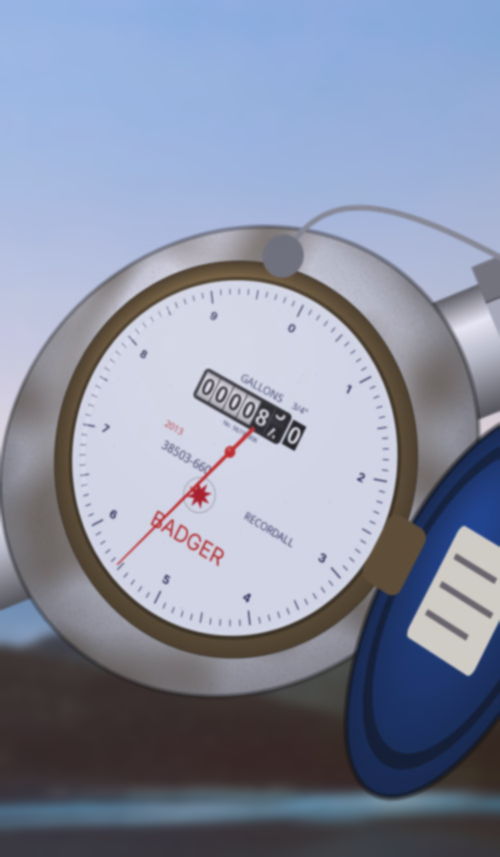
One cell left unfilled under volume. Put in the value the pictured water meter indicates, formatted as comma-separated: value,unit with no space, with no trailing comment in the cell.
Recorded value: 835.5,gal
